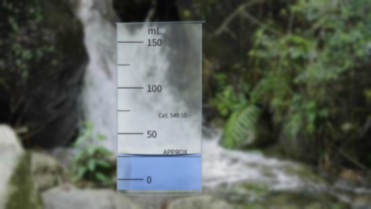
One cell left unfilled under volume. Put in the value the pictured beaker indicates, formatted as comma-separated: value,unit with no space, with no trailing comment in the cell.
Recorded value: 25,mL
